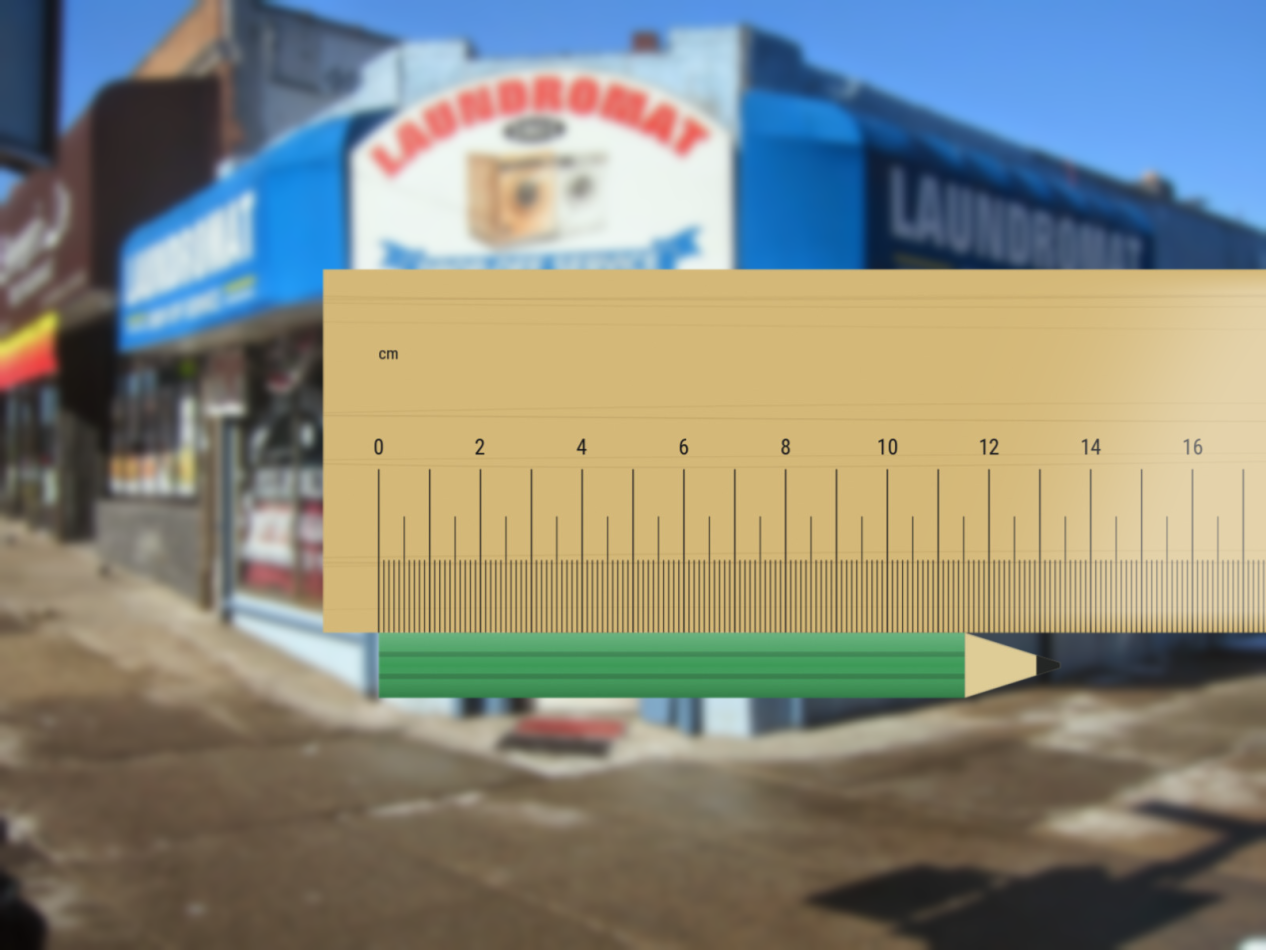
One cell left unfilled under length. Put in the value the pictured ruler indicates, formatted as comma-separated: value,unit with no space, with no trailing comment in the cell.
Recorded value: 13.4,cm
